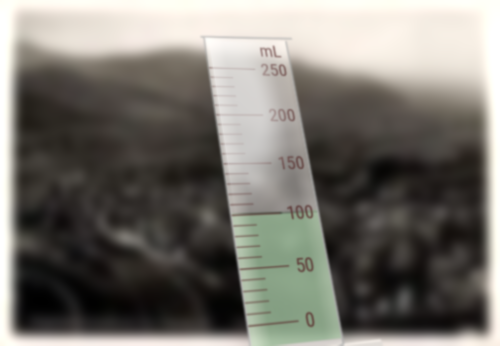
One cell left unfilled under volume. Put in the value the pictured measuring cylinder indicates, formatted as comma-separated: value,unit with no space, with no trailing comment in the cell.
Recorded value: 100,mL
